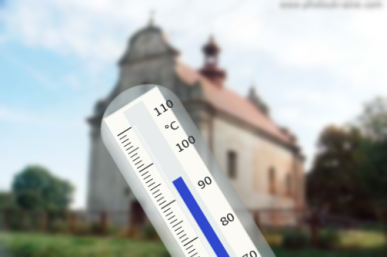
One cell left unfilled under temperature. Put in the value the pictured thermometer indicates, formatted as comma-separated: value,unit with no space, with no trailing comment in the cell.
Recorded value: 94,°C
